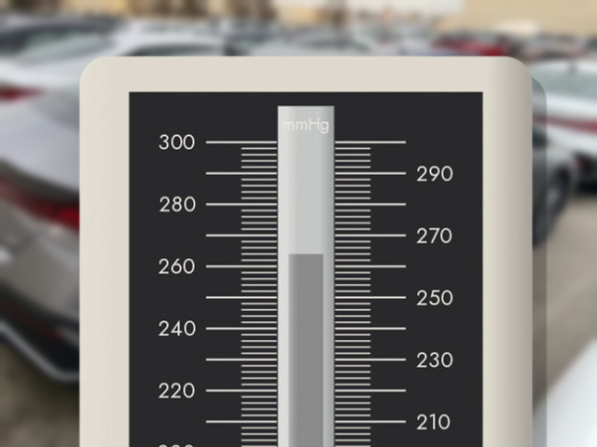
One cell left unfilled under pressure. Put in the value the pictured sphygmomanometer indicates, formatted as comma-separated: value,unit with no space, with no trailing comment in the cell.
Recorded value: 264,mmHg
